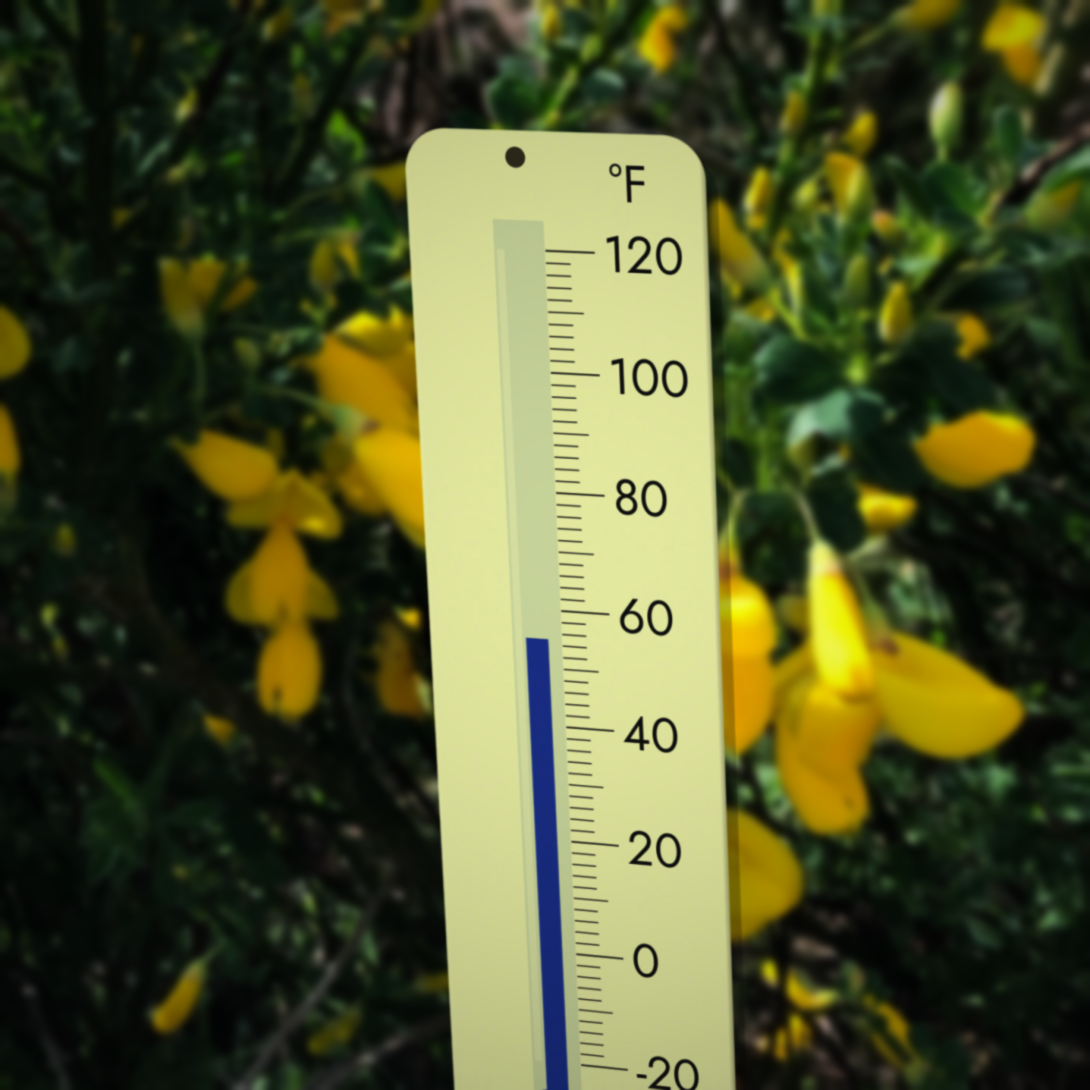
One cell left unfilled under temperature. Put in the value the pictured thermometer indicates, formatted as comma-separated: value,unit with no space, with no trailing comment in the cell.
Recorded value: 55,°F
